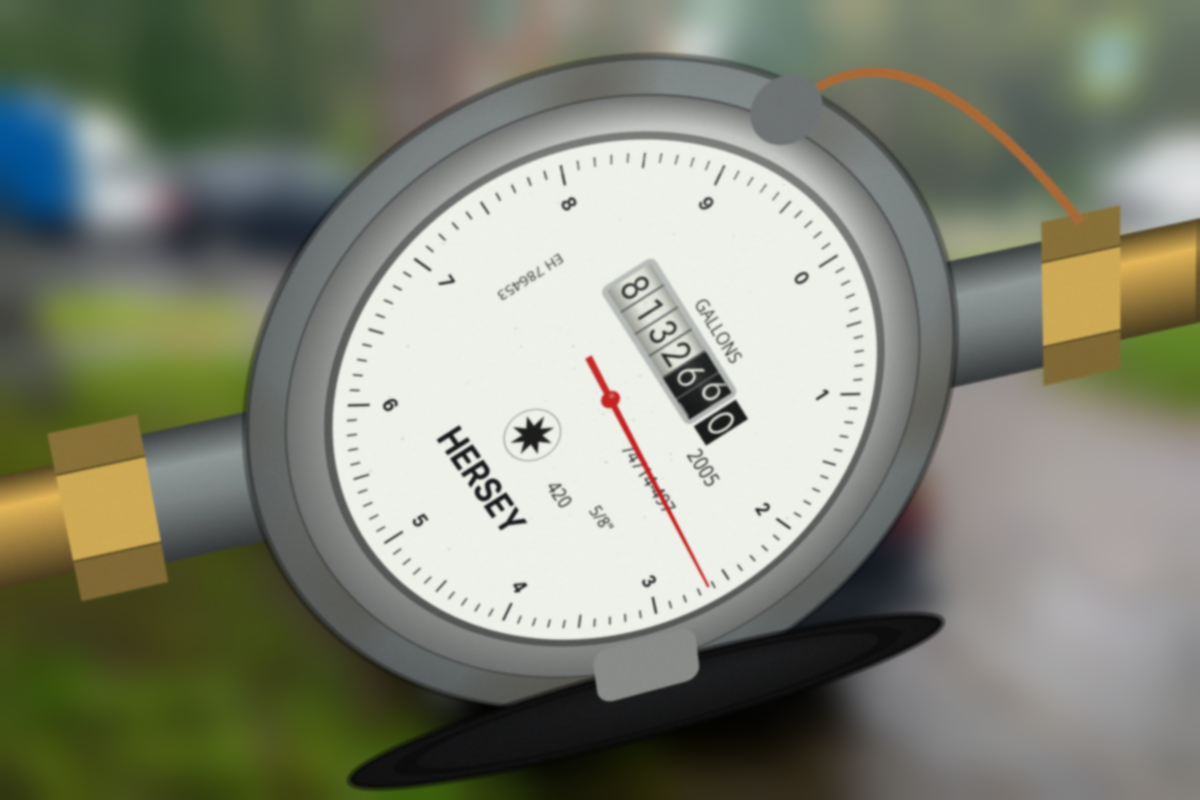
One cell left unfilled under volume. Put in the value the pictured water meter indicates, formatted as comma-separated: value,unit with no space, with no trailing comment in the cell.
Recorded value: 8132662.6,gal
